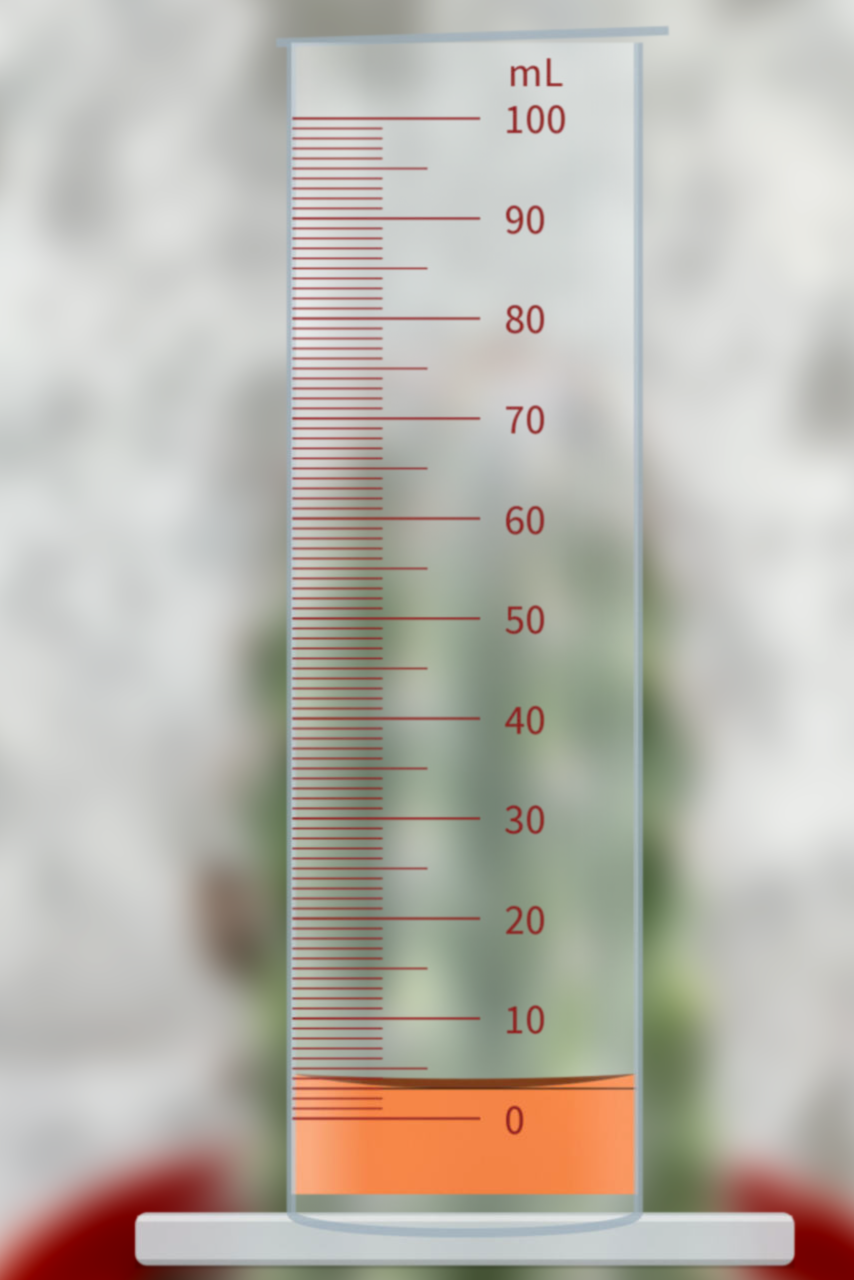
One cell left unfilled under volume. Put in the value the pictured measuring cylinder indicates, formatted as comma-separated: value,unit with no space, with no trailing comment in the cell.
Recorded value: 3,mL
